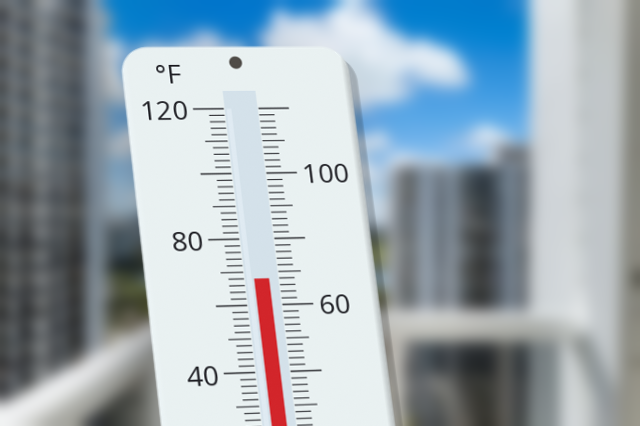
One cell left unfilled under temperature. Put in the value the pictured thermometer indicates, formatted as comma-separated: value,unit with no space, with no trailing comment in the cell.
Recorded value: 68,°F
